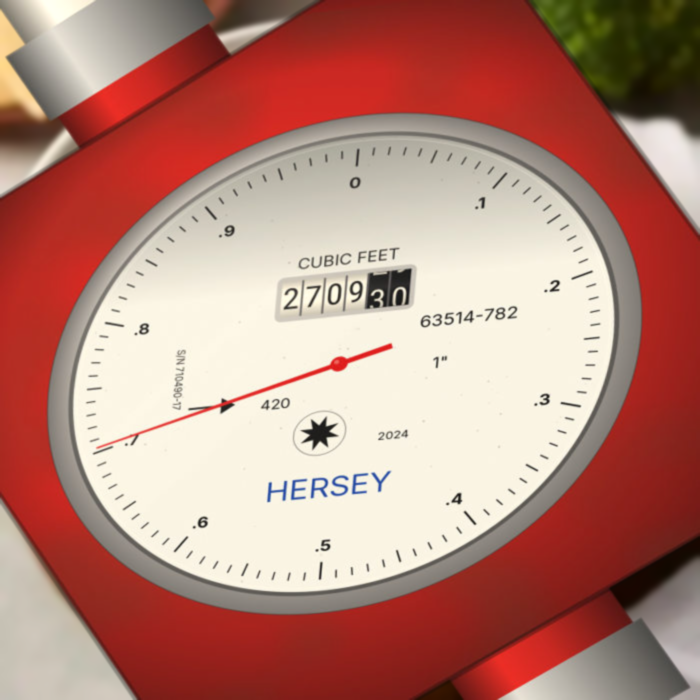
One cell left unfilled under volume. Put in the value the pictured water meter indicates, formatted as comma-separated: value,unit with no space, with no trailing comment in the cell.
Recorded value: 270929.70,ft³
